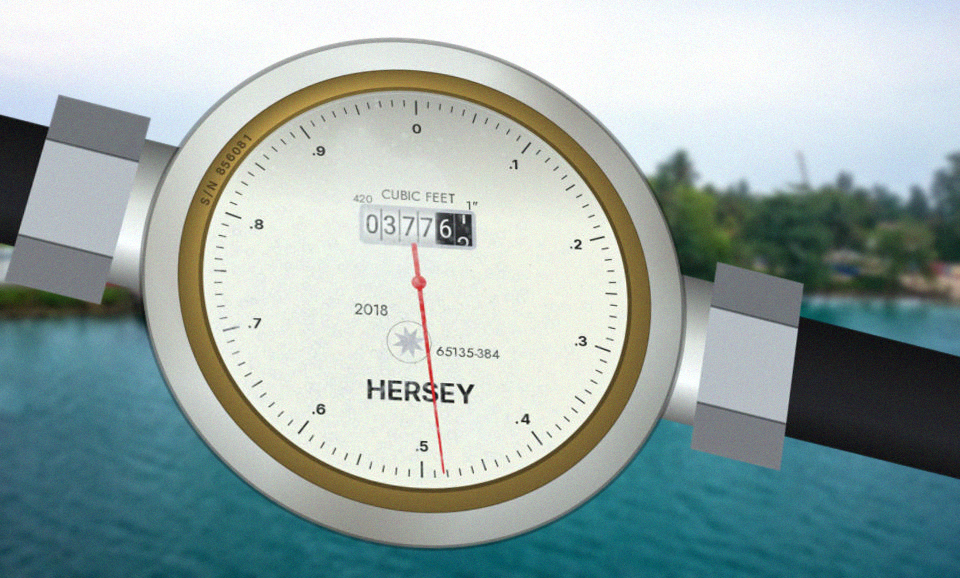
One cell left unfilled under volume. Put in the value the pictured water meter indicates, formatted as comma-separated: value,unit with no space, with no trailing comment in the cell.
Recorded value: 37761.48,ft³
